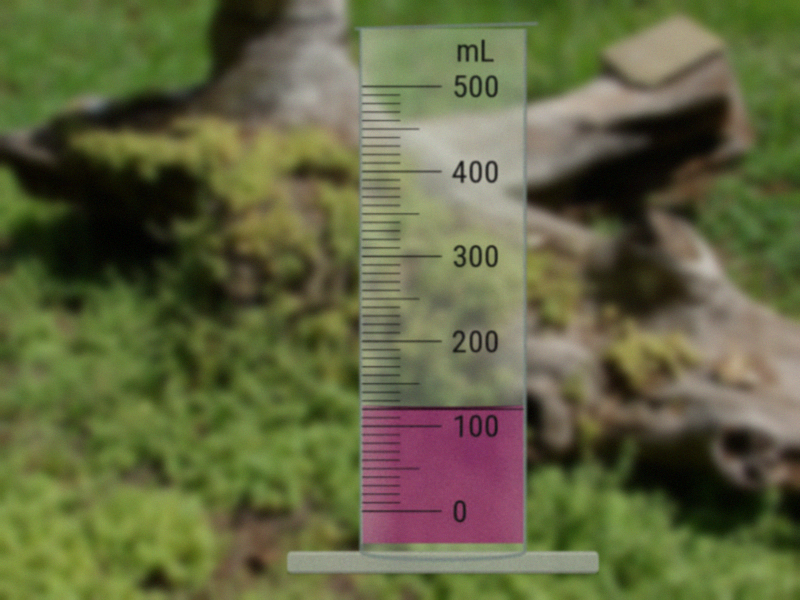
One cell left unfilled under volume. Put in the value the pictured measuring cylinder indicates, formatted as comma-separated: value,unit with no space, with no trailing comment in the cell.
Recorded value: 120,mL
